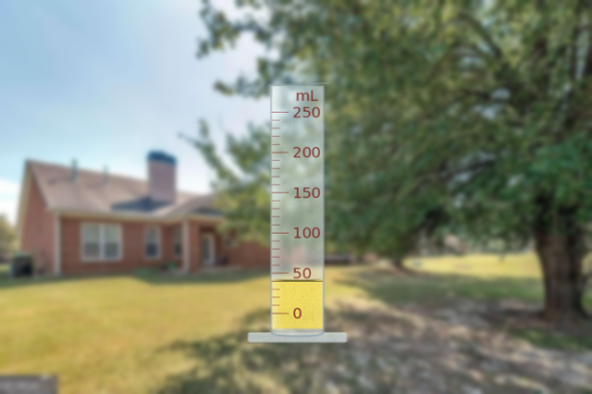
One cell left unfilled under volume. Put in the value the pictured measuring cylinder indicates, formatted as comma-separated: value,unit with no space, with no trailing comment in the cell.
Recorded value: 40,mL
